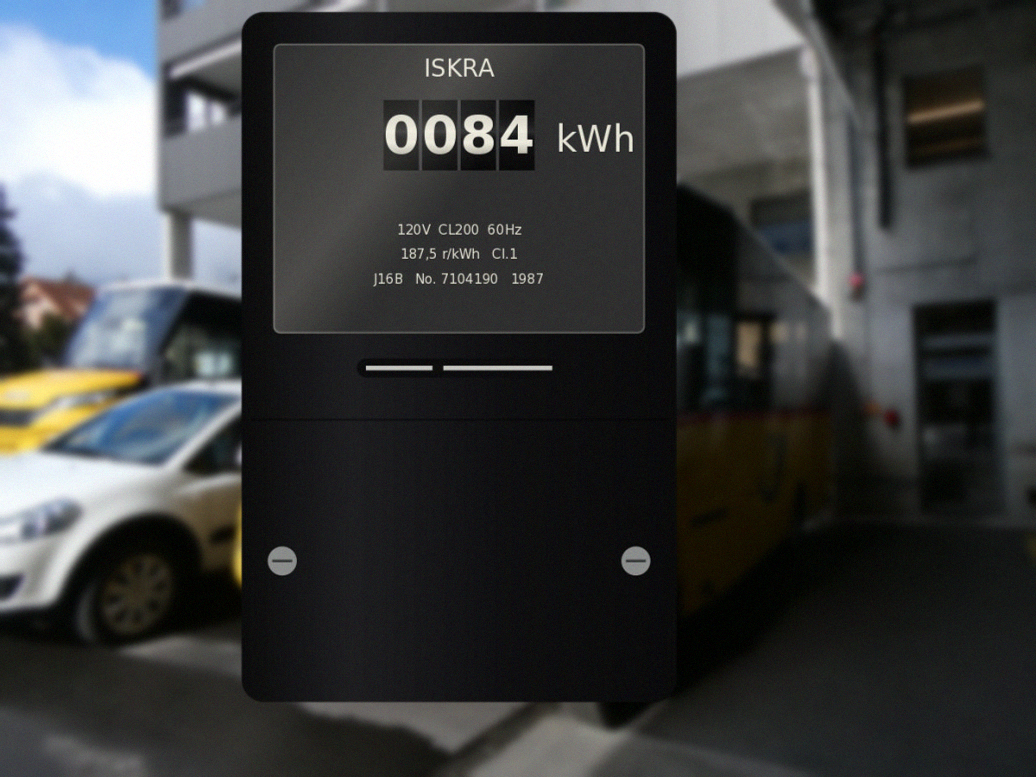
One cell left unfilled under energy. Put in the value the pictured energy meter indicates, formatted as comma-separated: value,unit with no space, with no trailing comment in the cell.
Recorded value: 84,kWh
